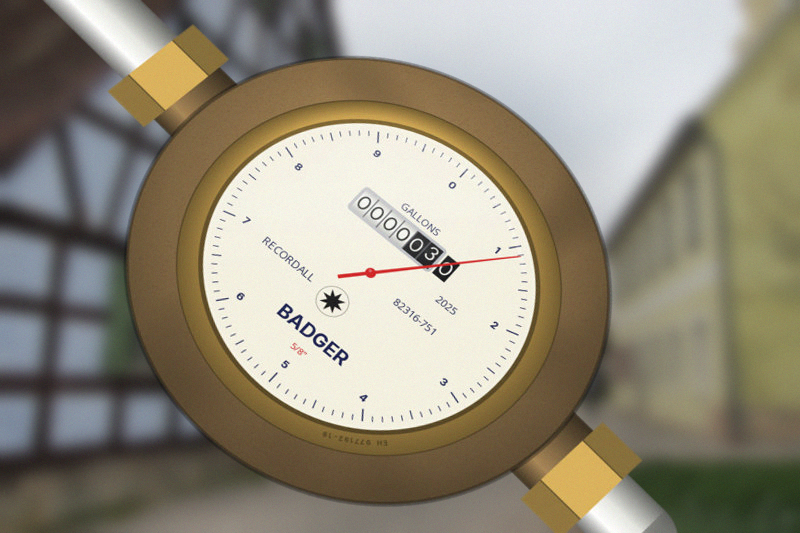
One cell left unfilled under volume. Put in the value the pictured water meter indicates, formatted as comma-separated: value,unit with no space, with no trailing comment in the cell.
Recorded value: 31.1,gal
